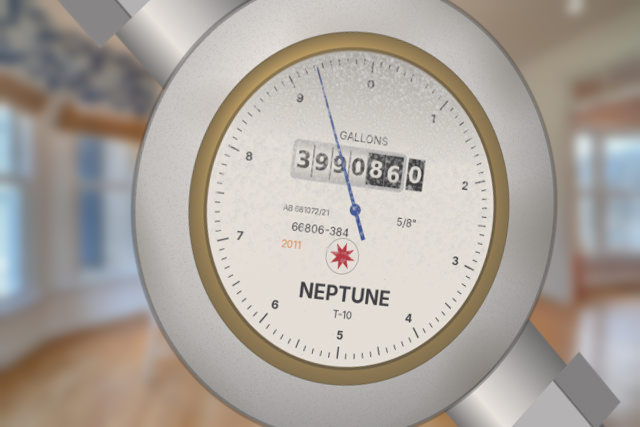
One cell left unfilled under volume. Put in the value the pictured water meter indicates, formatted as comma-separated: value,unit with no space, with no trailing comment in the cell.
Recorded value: 3990859.3,gal
